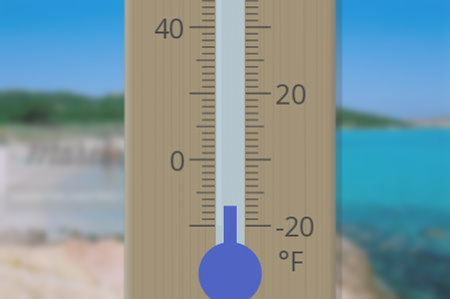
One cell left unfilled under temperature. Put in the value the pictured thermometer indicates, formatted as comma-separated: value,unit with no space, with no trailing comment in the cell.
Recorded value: -14,°F
